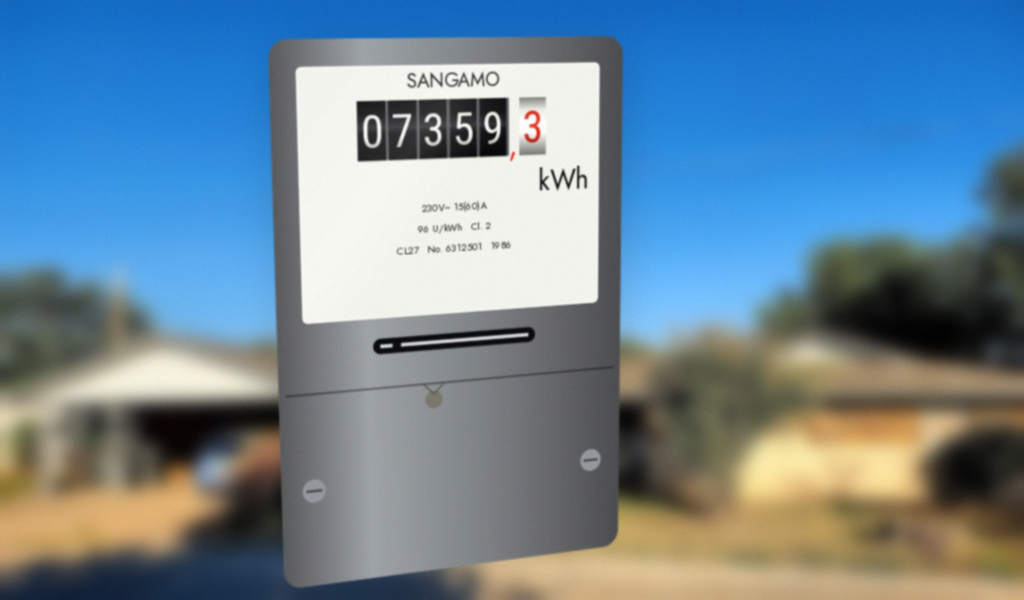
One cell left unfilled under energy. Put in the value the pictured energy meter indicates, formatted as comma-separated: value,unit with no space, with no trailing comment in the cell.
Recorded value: 7359.3,kWh
